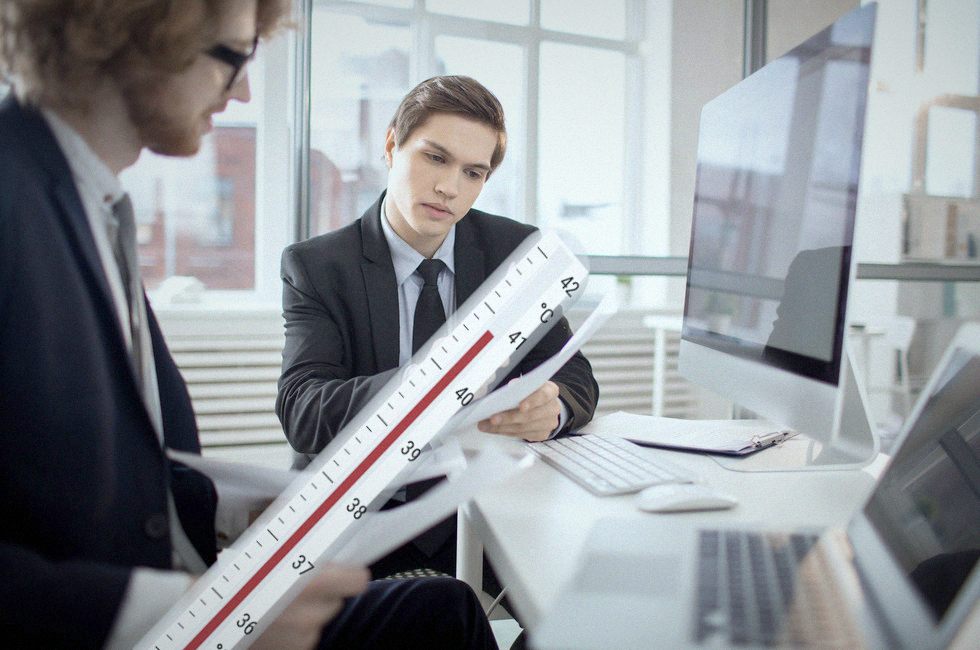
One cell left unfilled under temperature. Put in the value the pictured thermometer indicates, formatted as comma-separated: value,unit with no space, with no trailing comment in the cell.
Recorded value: 40.8,°C
